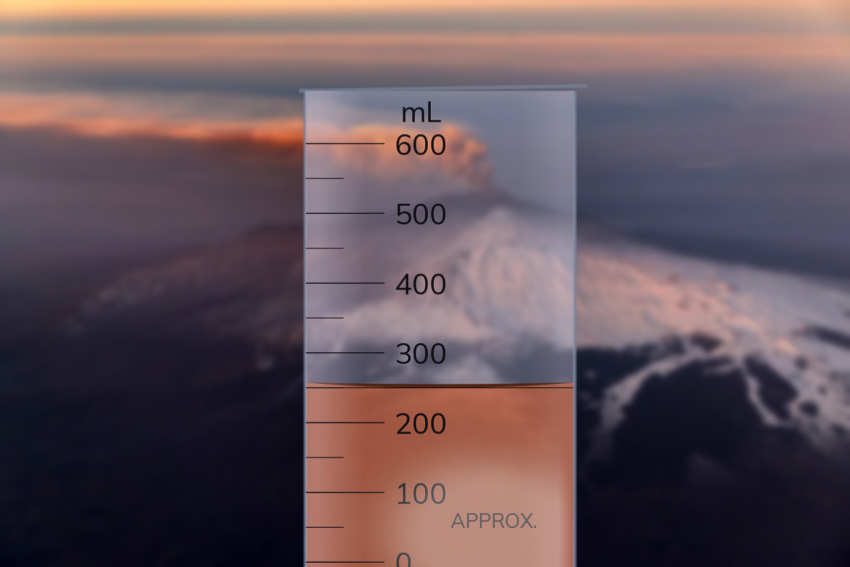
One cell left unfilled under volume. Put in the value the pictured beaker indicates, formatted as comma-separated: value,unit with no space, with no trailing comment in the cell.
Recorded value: 250,mL
